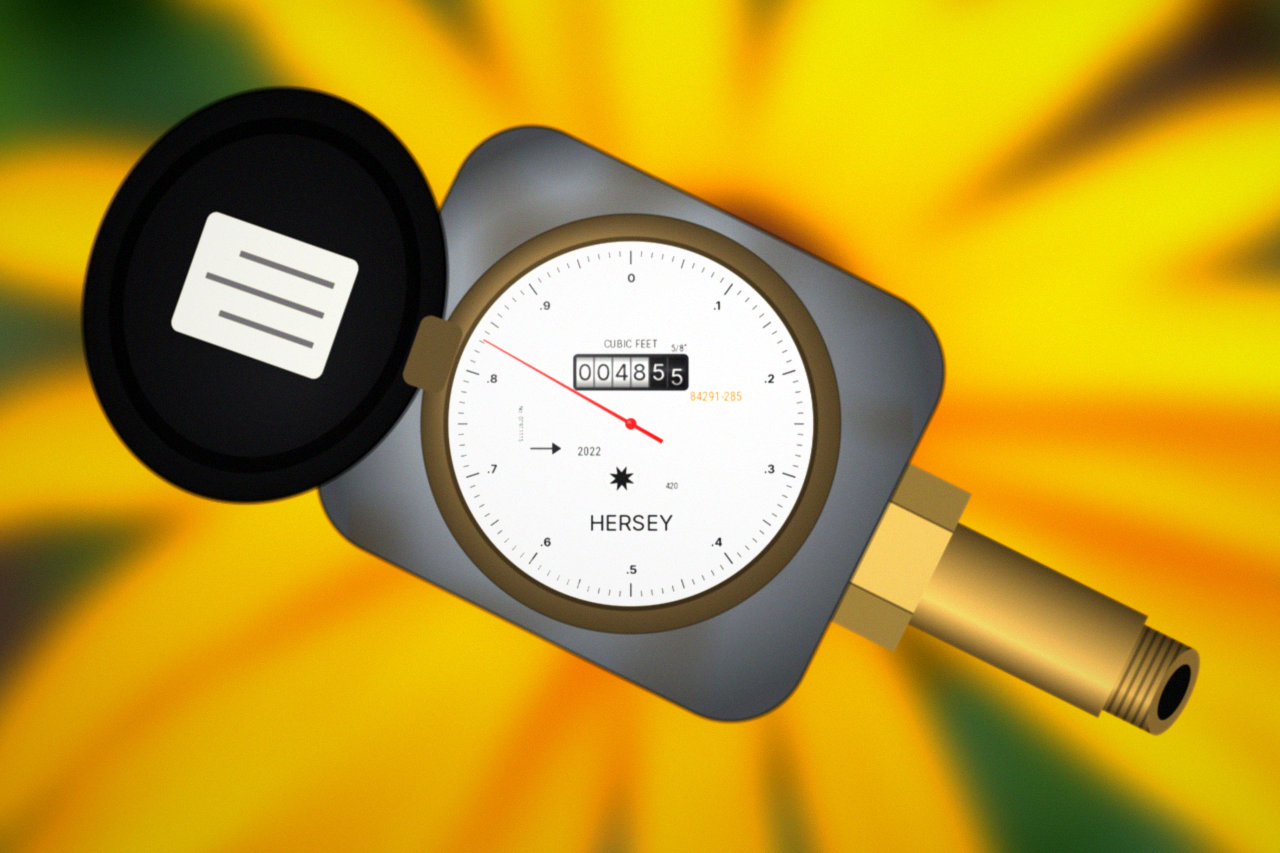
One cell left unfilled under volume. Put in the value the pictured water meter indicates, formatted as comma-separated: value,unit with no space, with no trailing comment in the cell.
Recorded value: 4854.83,ft³
